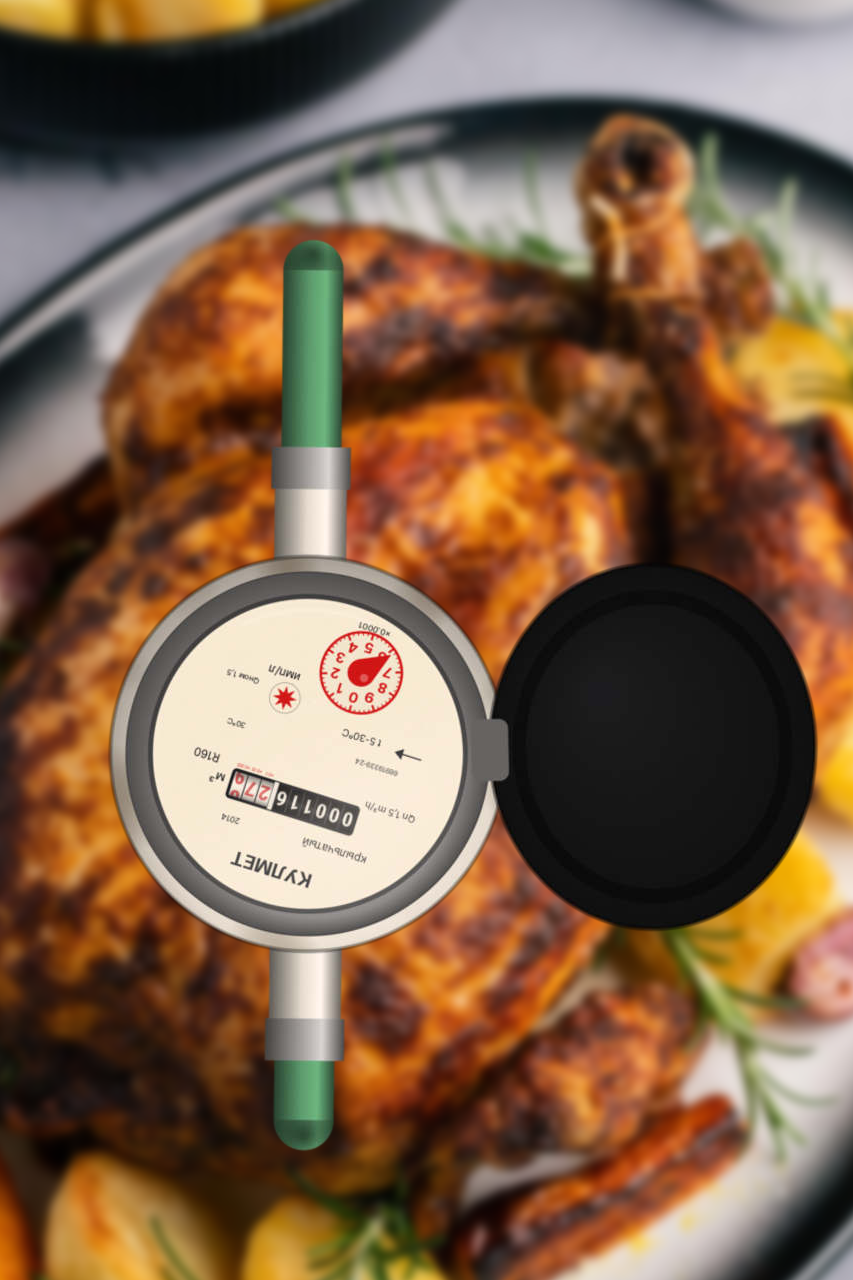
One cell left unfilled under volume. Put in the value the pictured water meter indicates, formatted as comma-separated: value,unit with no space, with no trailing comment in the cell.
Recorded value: 116.2786,m³
